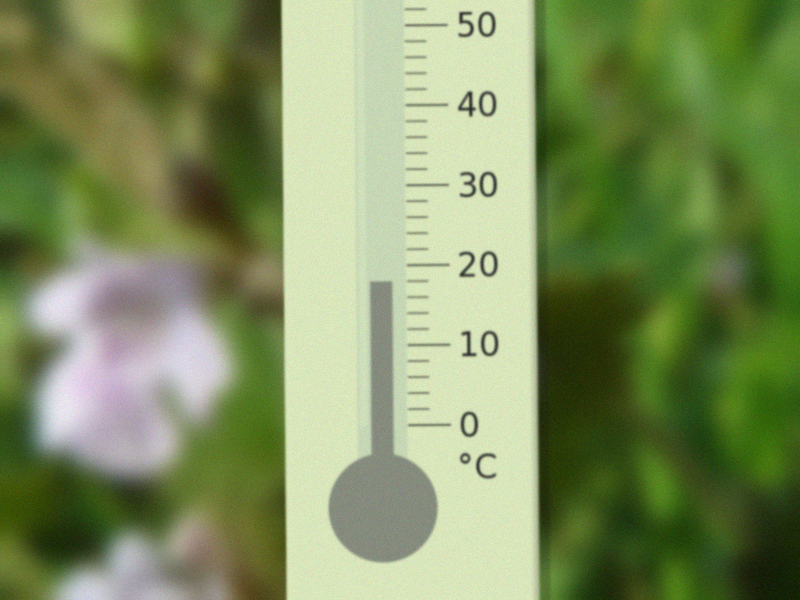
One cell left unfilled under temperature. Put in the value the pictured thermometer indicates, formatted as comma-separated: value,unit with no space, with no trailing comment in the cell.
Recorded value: 18,°C
